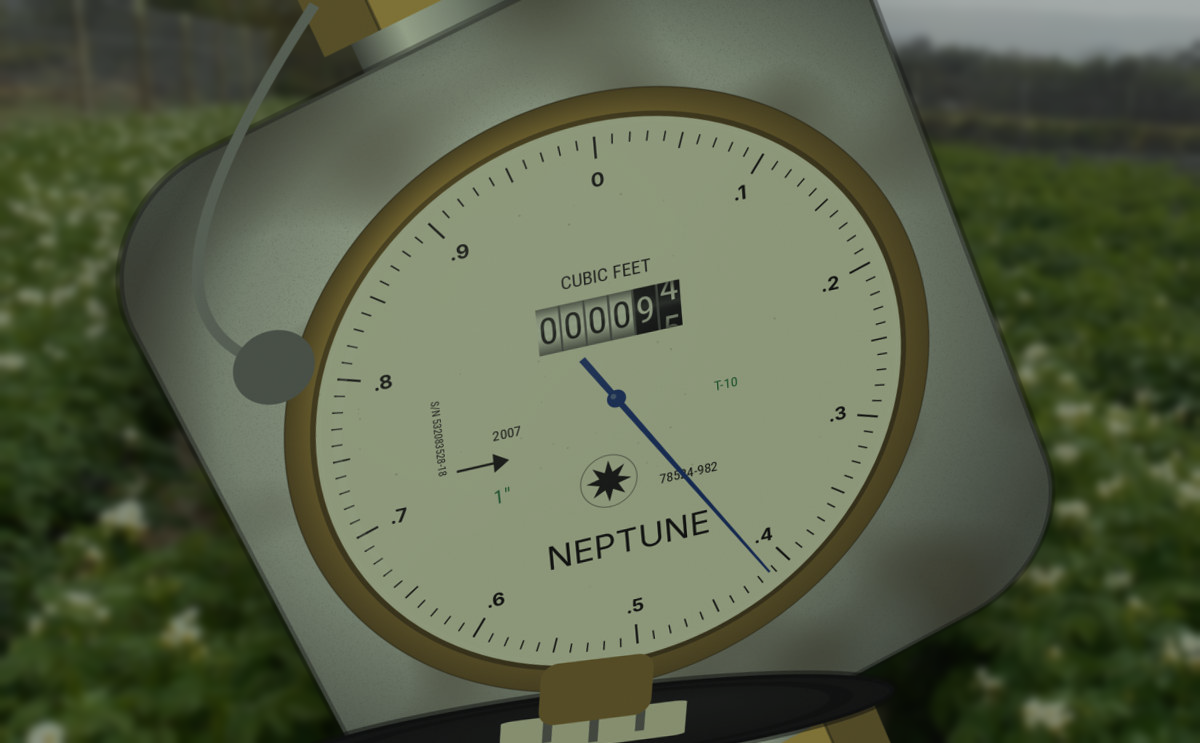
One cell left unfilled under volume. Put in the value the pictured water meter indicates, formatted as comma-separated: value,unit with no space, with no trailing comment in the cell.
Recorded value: 94.41,ft³
